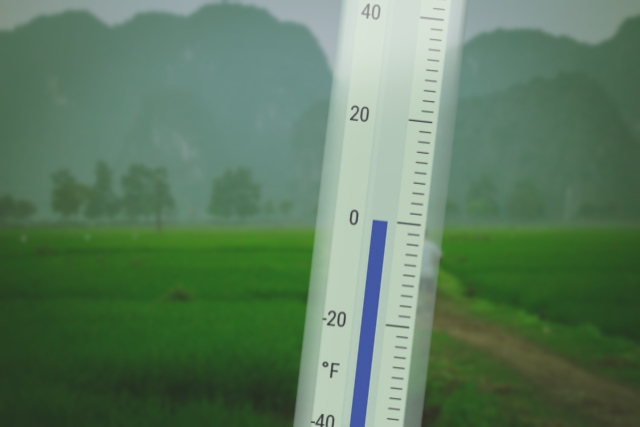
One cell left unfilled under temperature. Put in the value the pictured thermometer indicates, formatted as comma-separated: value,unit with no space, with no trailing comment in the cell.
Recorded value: 0,°F
